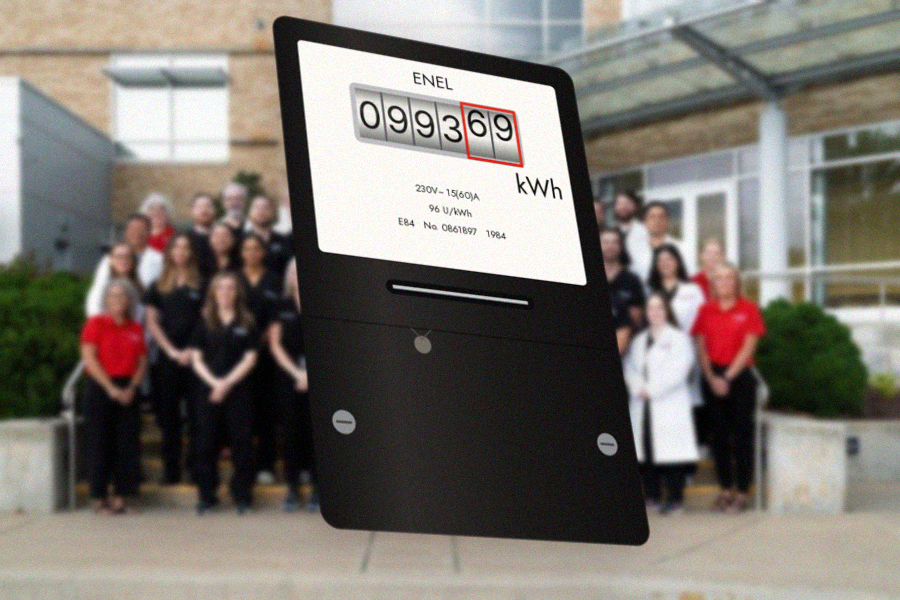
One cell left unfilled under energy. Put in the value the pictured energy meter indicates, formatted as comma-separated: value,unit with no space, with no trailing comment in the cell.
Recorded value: 993.69,kWh
